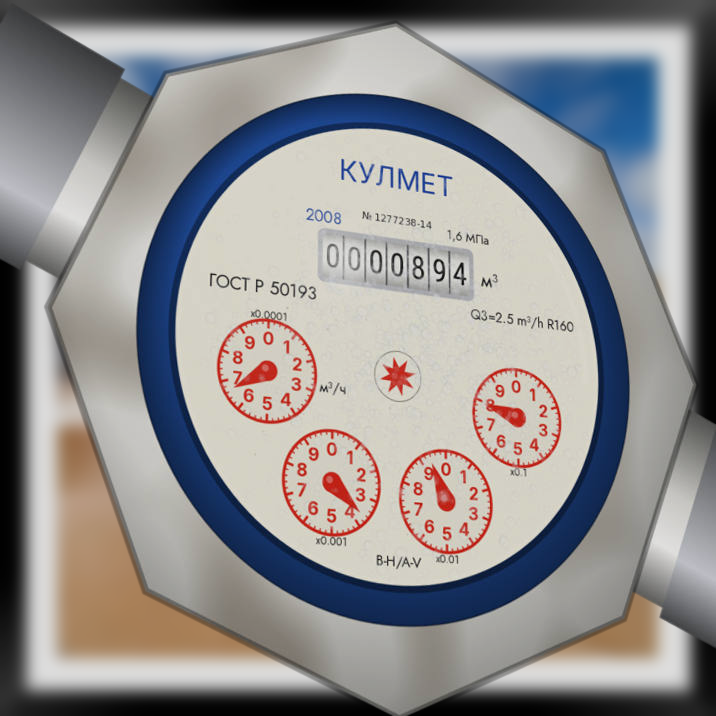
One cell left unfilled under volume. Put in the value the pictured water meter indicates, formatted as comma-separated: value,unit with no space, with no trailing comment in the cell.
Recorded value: 894.7936,m³
